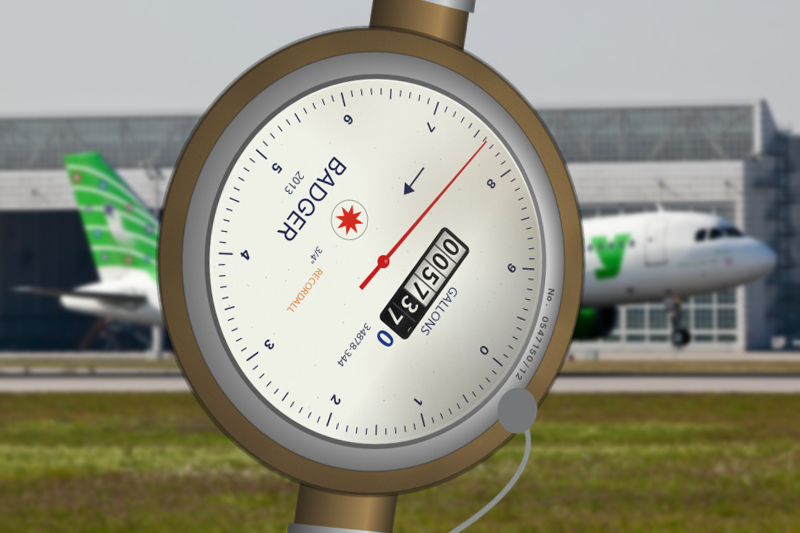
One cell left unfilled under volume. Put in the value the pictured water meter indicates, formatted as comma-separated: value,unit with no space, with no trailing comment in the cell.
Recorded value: 57367.6,gal
